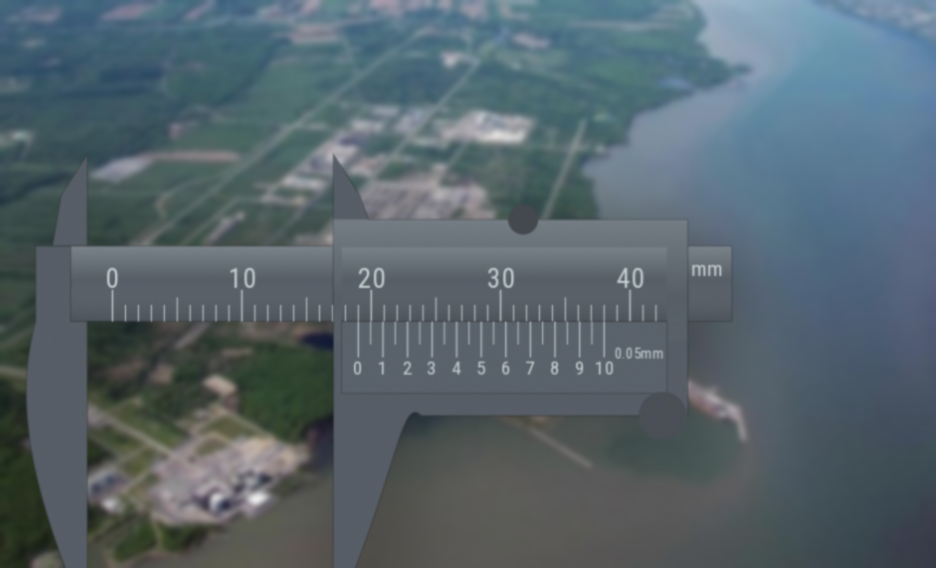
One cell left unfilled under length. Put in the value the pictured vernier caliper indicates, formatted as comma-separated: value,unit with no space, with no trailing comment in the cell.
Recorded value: 19.0,mm
